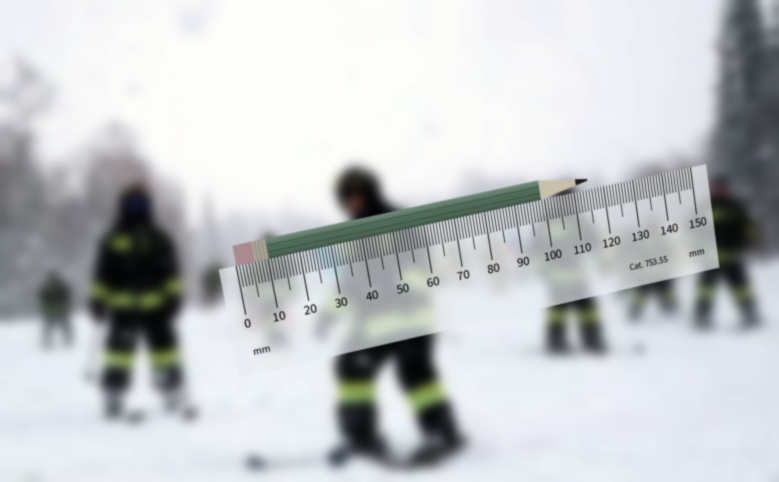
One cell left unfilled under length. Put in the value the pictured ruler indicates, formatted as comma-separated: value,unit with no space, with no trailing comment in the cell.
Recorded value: 115,mm
